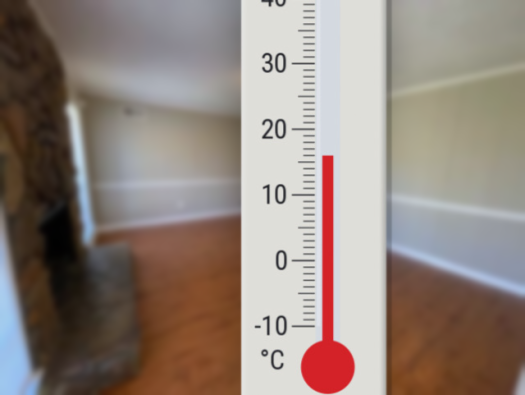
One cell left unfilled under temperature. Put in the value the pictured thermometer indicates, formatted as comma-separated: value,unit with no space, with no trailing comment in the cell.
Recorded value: 16,°C
